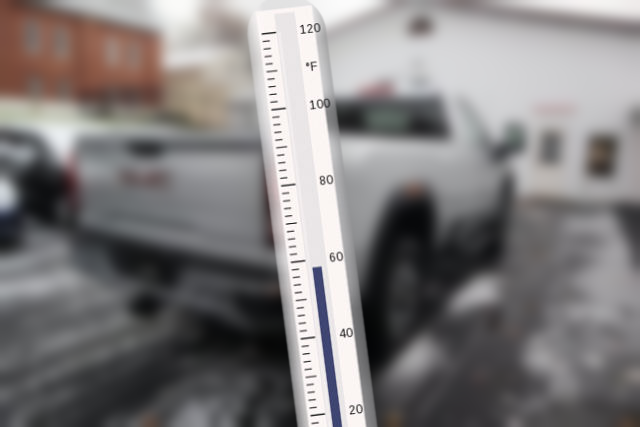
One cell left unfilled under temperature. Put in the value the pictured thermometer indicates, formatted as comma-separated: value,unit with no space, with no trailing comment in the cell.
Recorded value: 58,°F
